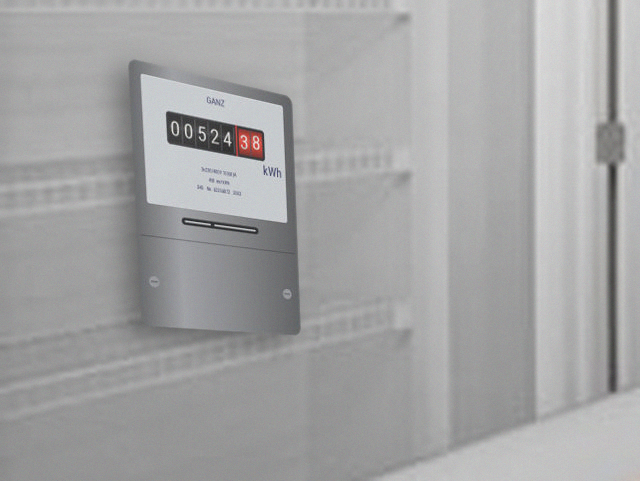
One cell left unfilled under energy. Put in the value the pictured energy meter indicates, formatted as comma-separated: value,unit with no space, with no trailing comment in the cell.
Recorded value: 524.38,kWh
